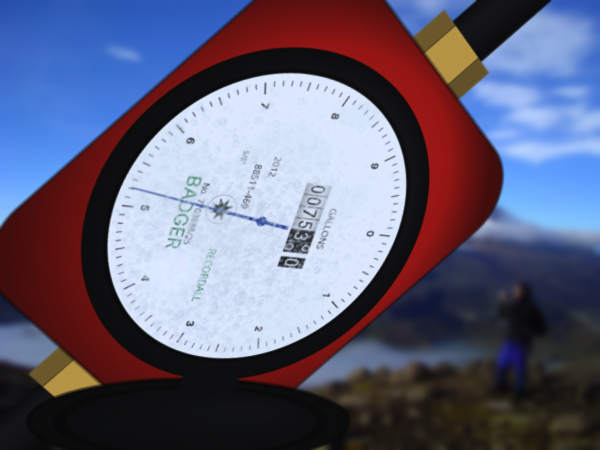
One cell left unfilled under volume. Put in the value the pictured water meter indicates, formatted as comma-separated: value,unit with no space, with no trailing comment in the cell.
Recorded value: 75385.2,gal
